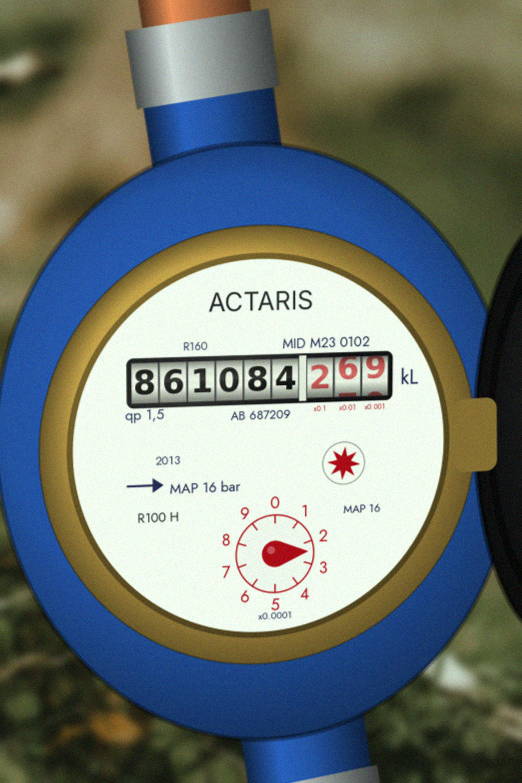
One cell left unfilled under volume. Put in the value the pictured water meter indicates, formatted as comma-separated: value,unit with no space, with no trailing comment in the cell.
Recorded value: 861084.2692,kL
